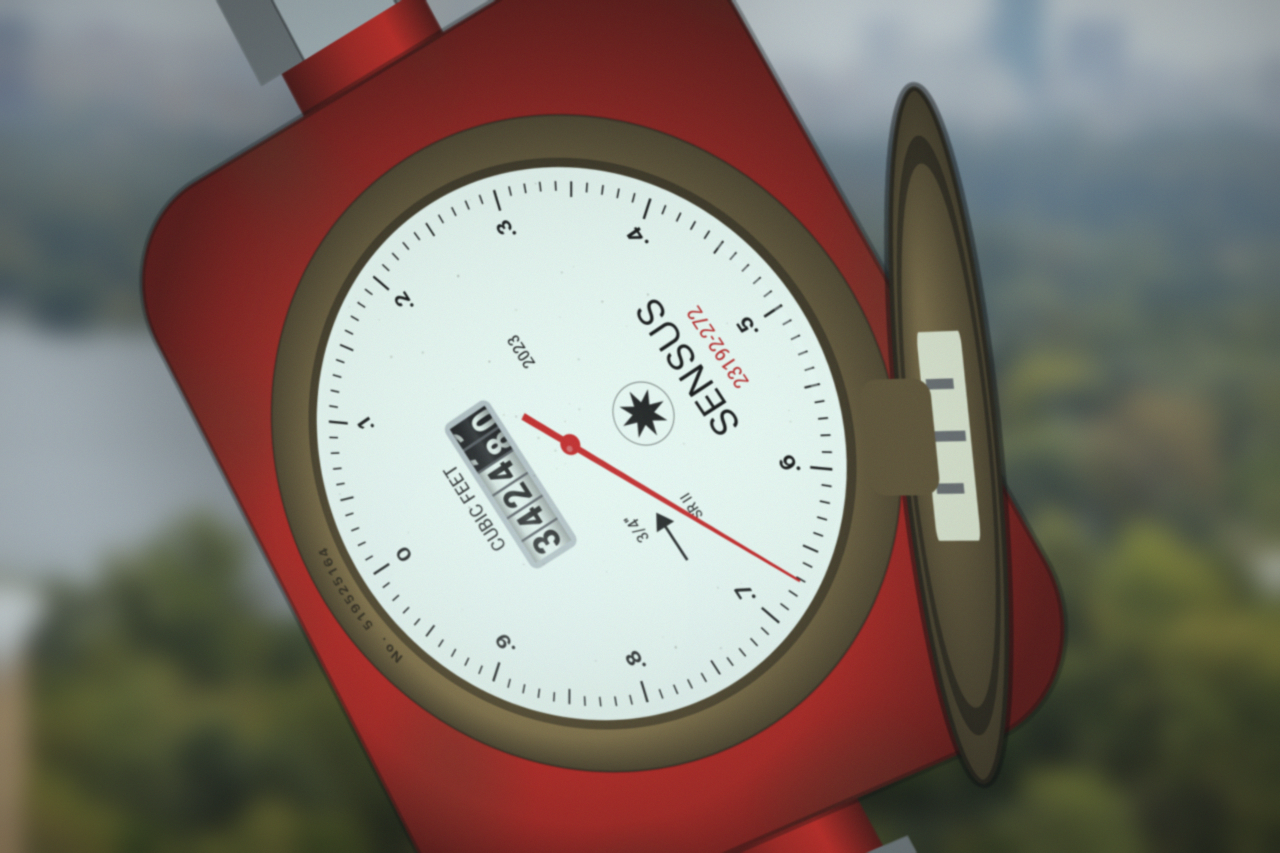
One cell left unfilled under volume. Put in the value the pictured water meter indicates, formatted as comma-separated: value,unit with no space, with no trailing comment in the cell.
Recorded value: 342479.67,ft³
